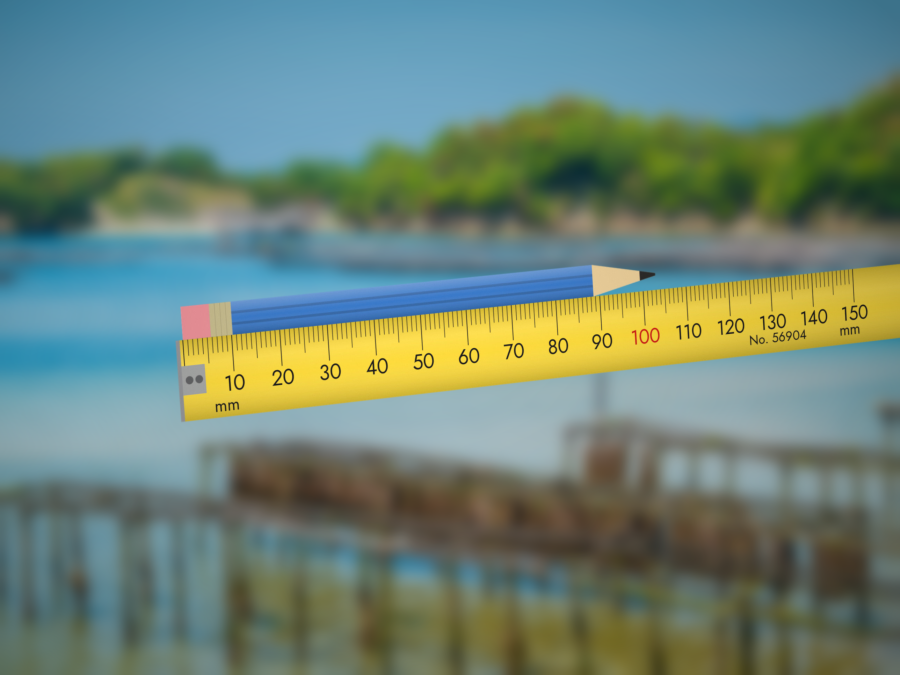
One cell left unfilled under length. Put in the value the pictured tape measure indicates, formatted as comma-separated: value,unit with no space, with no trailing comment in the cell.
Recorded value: 103,mm
